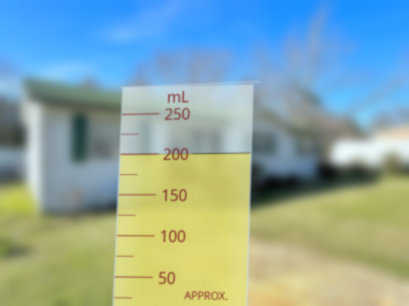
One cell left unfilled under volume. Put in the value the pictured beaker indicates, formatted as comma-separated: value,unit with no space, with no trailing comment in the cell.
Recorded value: 200,mL
